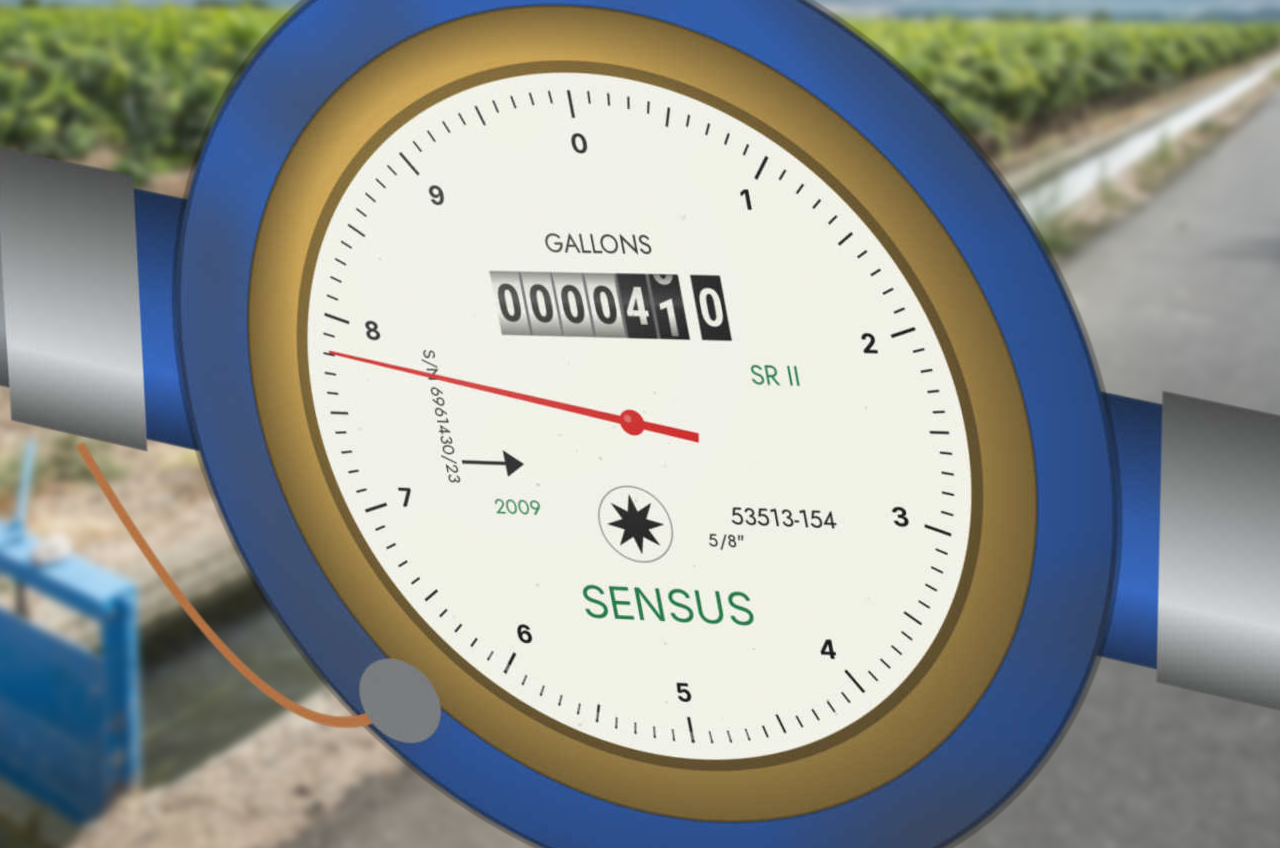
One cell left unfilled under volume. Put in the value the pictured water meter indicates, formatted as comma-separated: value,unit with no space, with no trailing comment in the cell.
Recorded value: 407.8,gal
